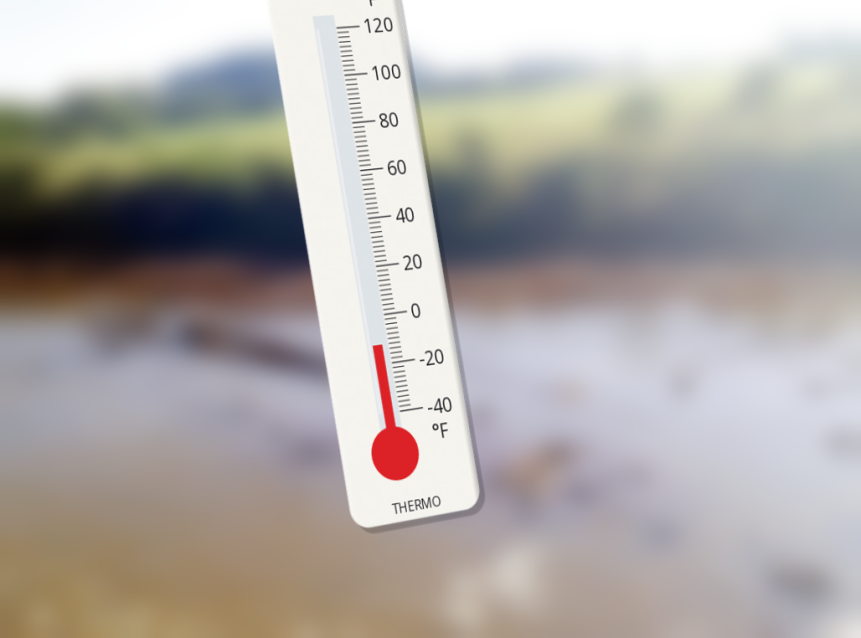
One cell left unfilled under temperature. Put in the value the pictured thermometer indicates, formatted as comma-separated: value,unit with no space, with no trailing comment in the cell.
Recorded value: -12,°F
